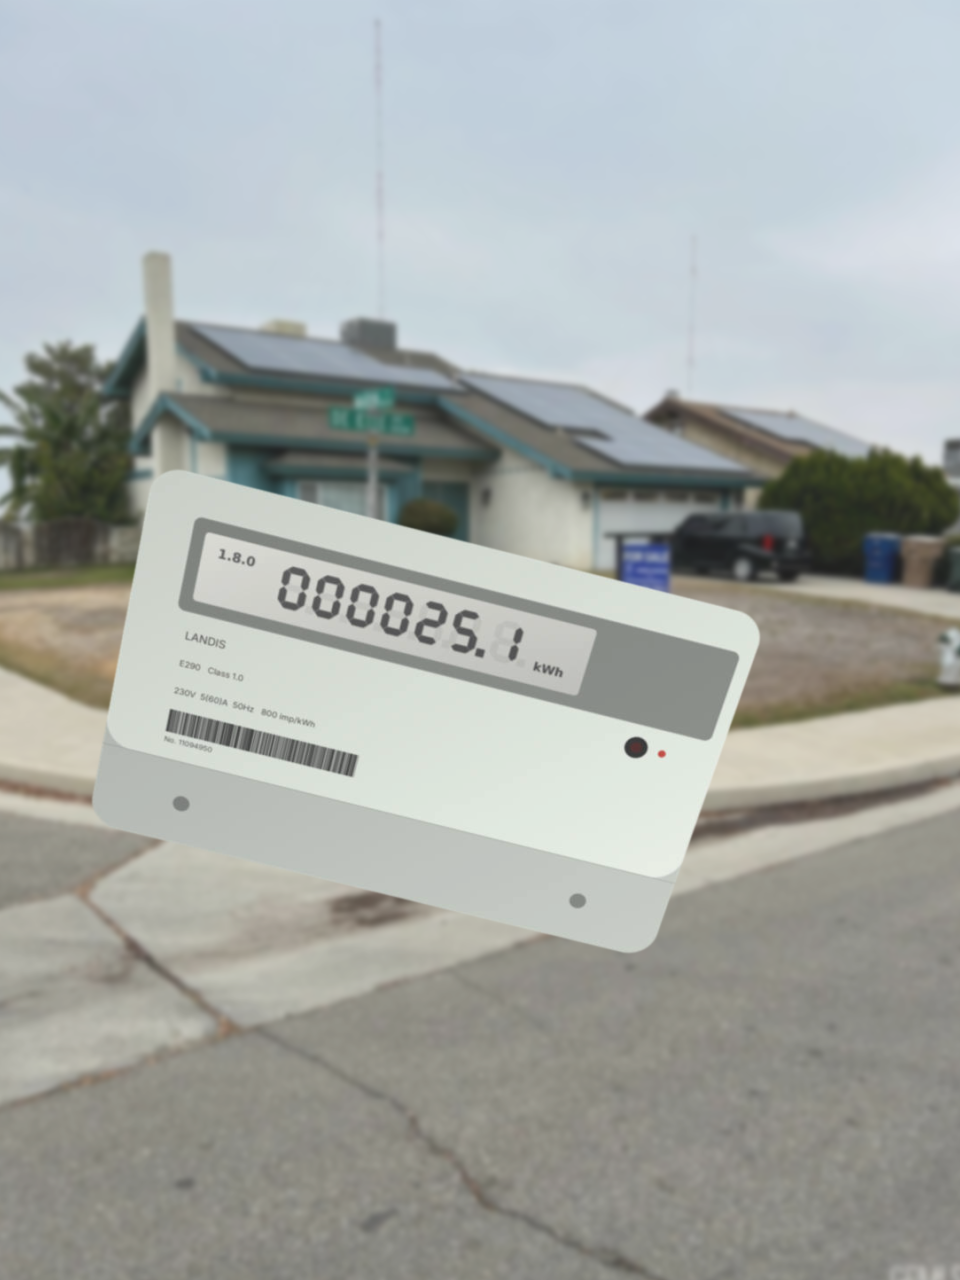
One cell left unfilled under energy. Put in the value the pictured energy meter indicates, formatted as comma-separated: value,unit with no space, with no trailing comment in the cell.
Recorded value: 25.1,kWh
